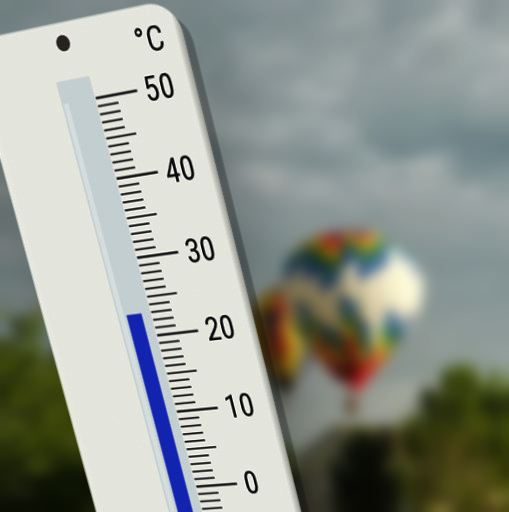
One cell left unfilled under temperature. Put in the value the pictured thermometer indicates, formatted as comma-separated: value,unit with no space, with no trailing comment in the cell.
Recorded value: 23,°C
